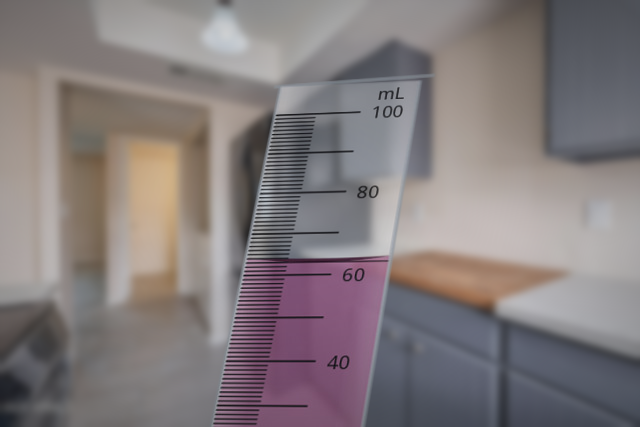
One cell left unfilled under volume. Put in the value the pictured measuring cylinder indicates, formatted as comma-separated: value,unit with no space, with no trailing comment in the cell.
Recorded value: 63,mL
